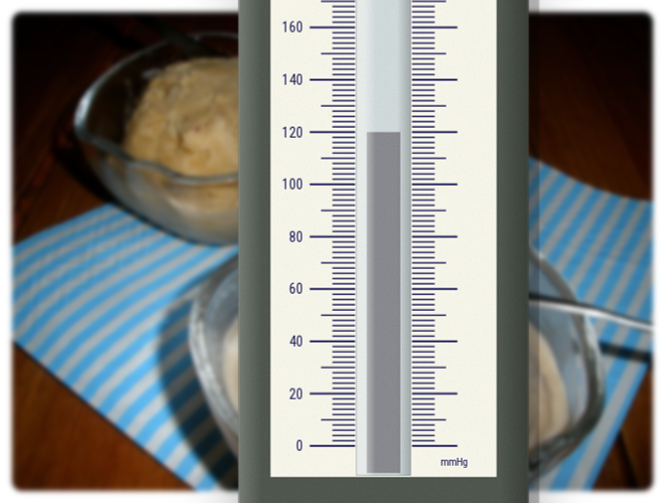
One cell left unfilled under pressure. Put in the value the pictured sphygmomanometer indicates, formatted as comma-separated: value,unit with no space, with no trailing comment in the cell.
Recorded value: 120,mmHg
